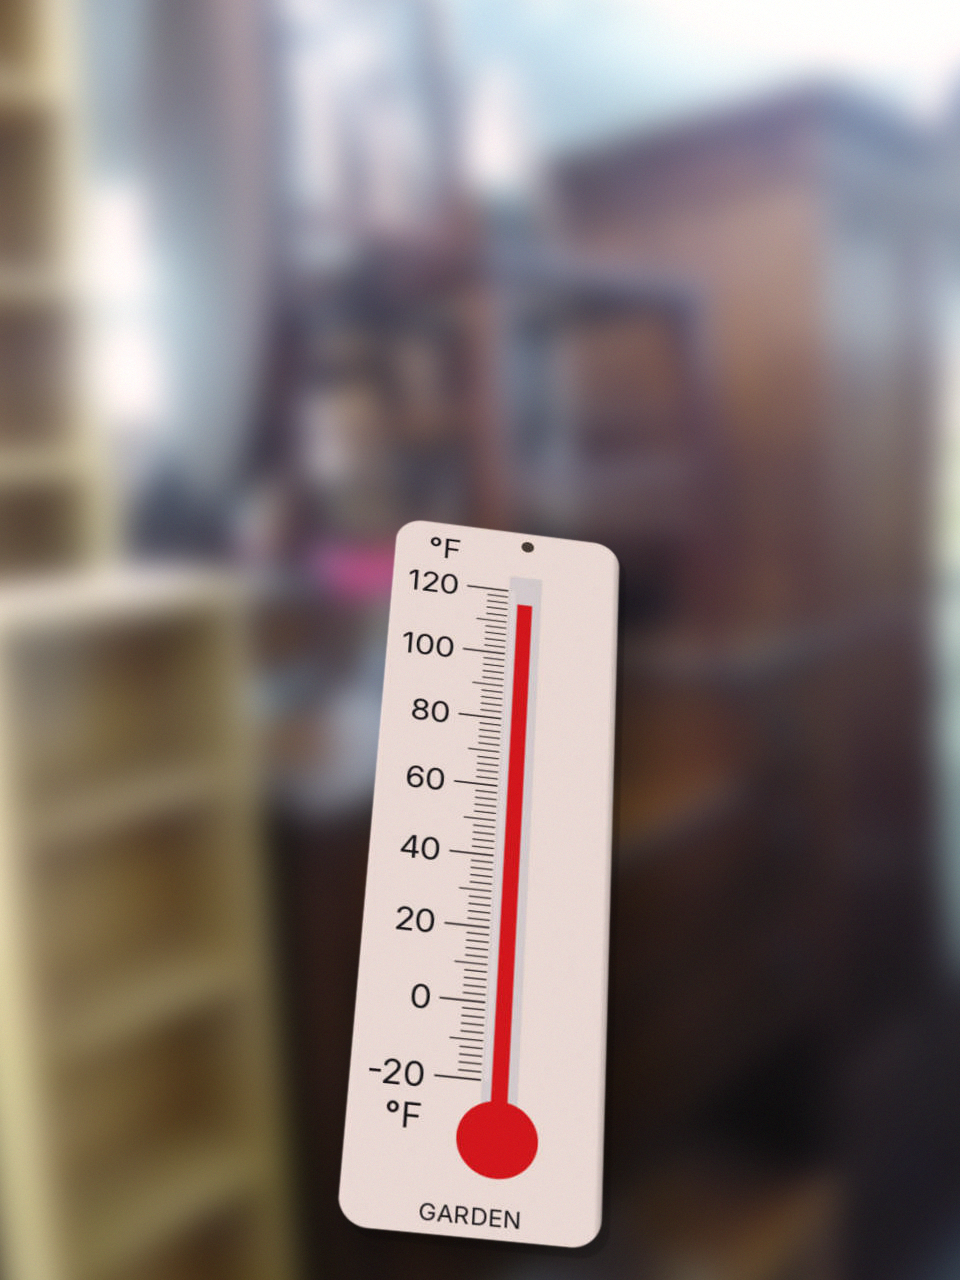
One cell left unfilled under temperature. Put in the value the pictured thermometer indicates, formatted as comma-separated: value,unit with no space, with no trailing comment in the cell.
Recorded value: 116,°F
